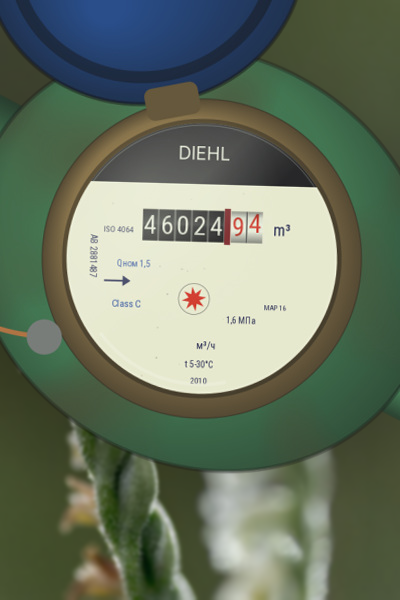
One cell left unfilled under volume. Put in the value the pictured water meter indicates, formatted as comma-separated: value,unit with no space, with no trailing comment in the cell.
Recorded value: 46024.94,m³
